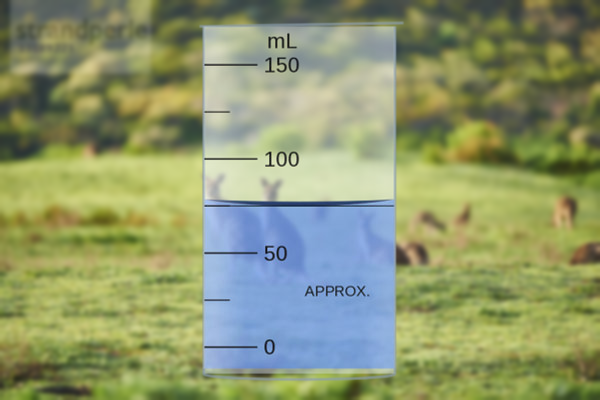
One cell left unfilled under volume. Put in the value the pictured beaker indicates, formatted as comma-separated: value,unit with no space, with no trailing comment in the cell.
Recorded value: 75,mL
